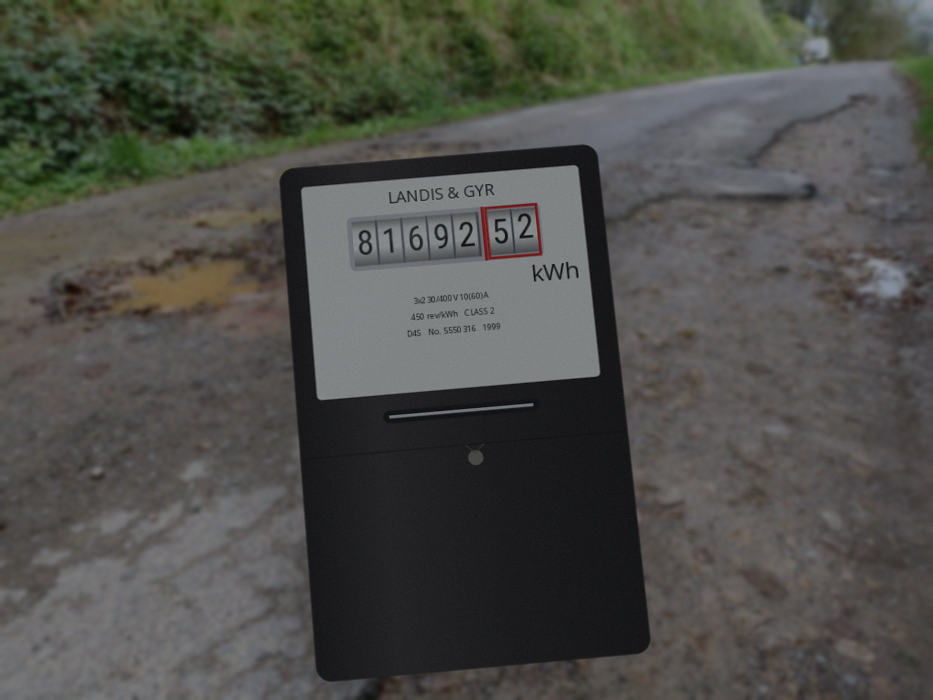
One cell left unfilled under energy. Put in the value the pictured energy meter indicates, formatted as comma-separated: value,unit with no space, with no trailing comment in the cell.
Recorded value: 81692.52,kWh
